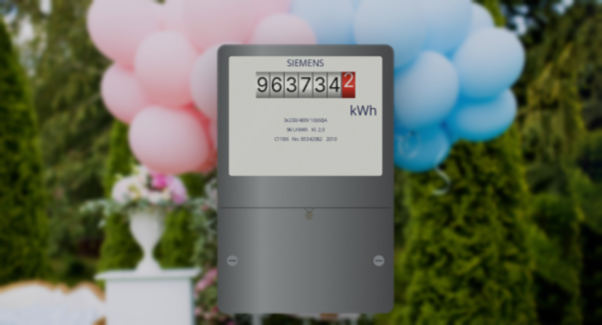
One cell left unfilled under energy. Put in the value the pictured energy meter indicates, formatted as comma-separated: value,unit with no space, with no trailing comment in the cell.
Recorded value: 963734.2,kWh
